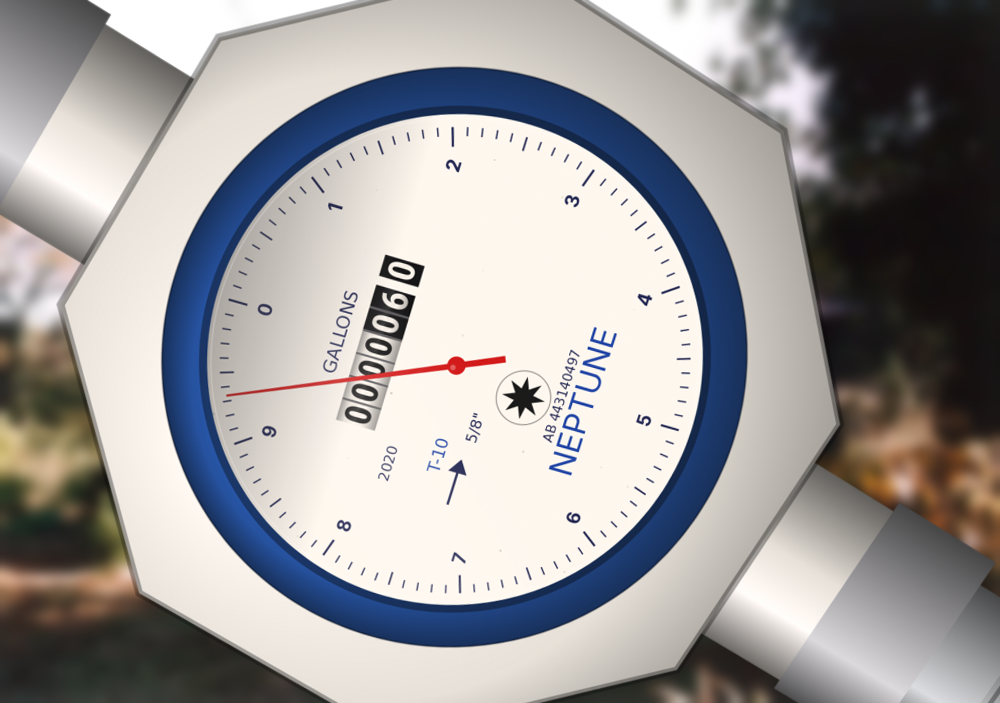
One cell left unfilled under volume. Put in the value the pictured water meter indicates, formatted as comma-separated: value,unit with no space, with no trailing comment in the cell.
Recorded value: 59.3,gal
